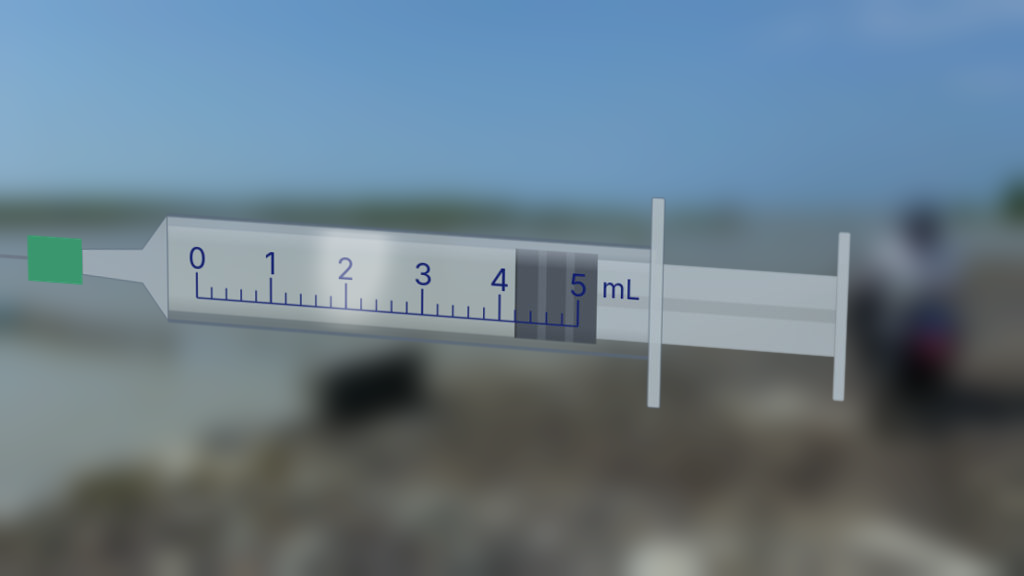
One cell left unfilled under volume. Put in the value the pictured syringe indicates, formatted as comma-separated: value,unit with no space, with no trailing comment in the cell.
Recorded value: 4.2,mL
